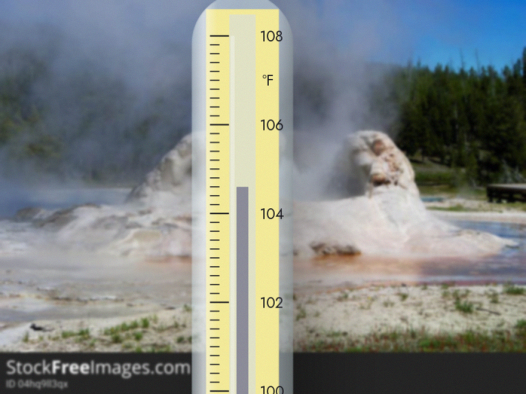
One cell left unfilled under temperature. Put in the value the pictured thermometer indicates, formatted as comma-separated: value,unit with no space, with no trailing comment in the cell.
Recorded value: 104.6,°F
